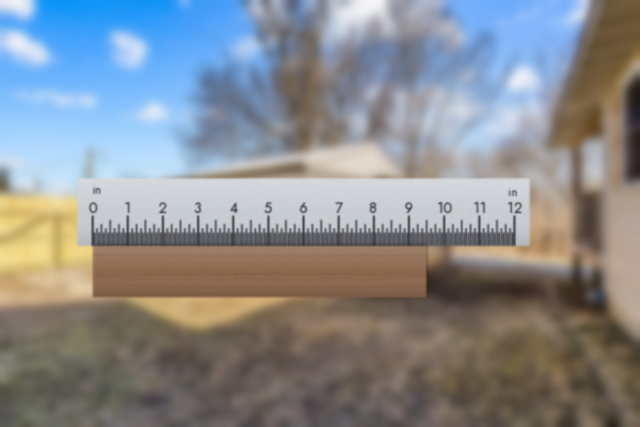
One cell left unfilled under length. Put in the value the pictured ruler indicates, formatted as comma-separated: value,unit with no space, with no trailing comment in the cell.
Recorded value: 9.5,in
